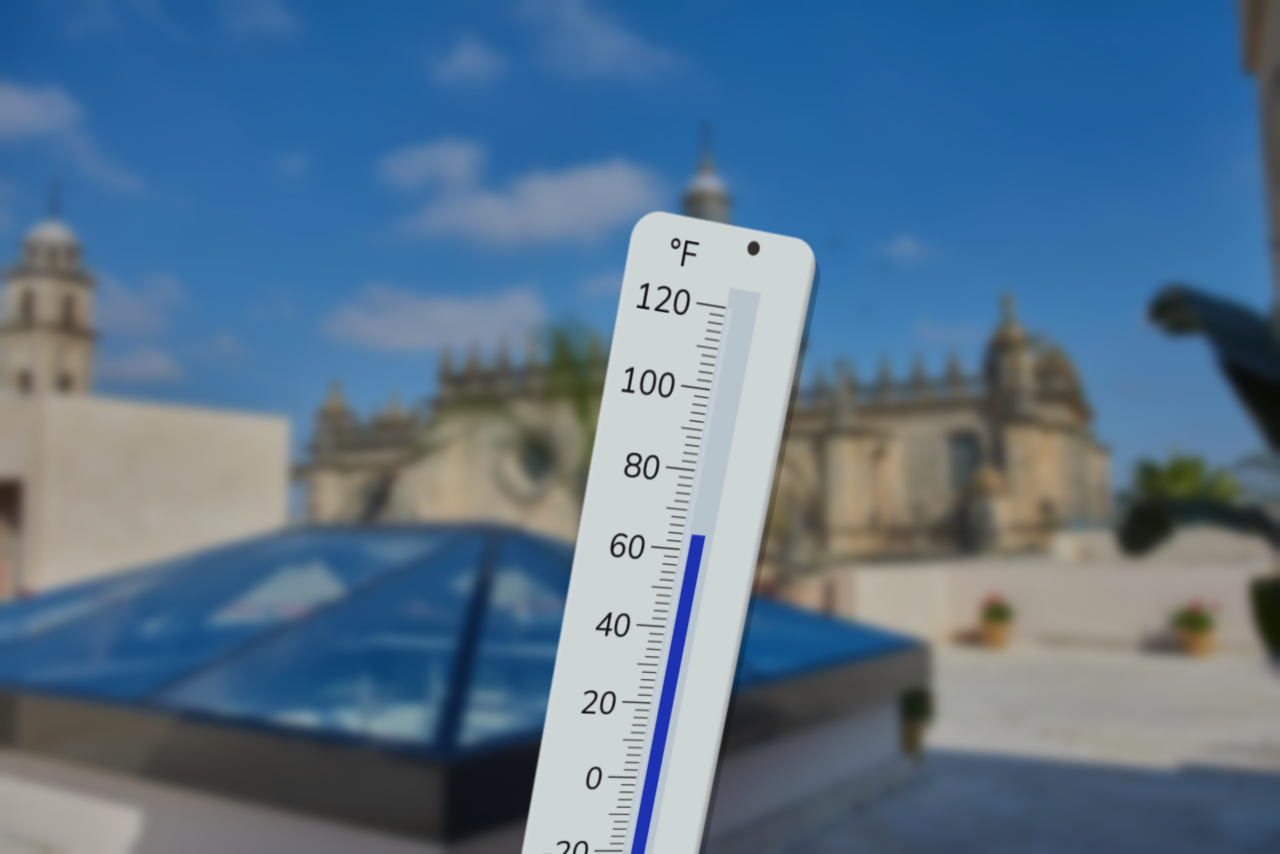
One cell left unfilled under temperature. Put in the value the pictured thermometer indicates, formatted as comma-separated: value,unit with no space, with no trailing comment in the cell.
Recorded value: 64,°F
